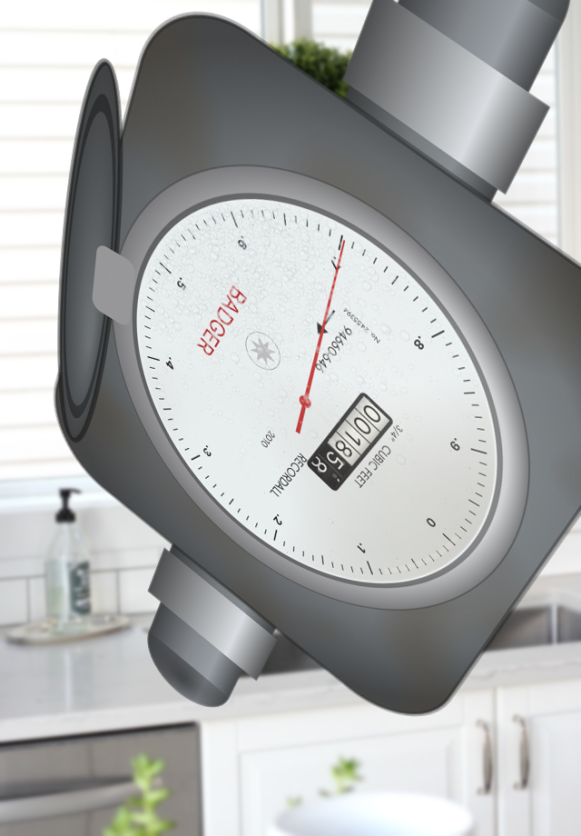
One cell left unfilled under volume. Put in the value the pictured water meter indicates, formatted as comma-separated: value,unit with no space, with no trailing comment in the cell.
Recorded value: 1857.70,ft³
